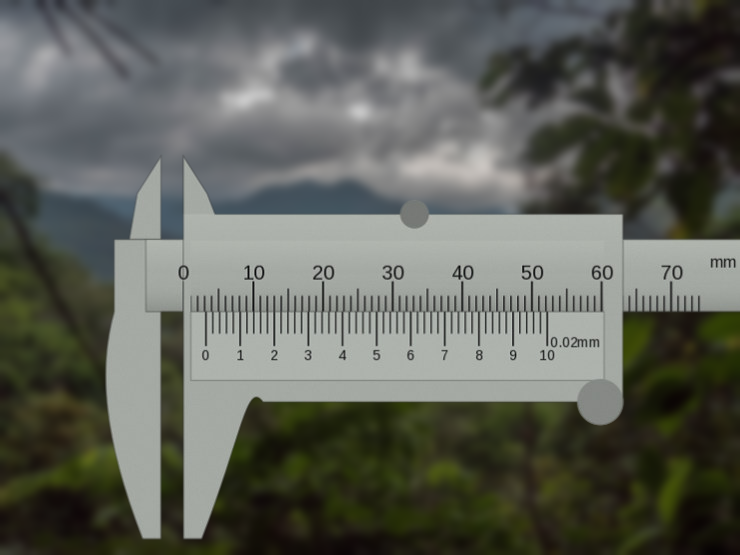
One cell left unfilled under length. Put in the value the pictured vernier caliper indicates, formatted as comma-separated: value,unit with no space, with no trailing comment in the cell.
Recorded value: 3.2,mm
